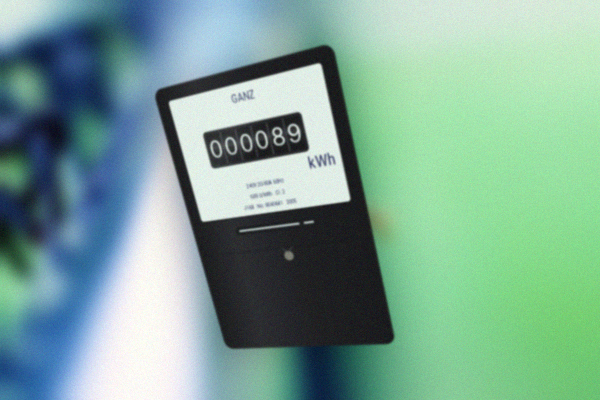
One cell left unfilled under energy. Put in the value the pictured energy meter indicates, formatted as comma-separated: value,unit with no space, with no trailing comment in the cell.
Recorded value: 89,kWh
